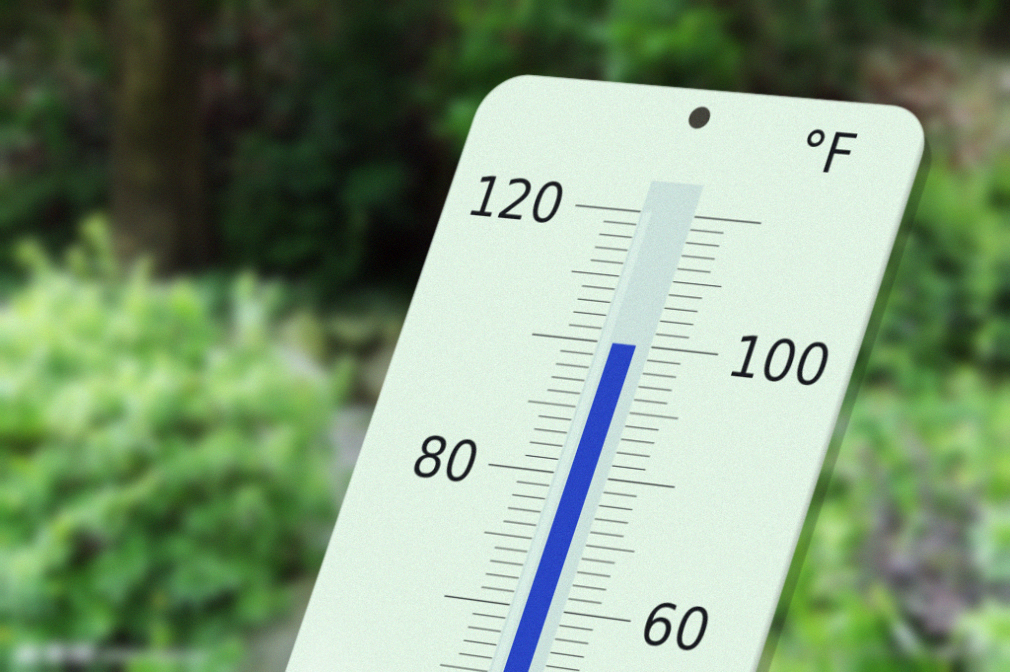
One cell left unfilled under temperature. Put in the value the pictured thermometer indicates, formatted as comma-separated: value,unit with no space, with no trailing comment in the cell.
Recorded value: 100,°F
